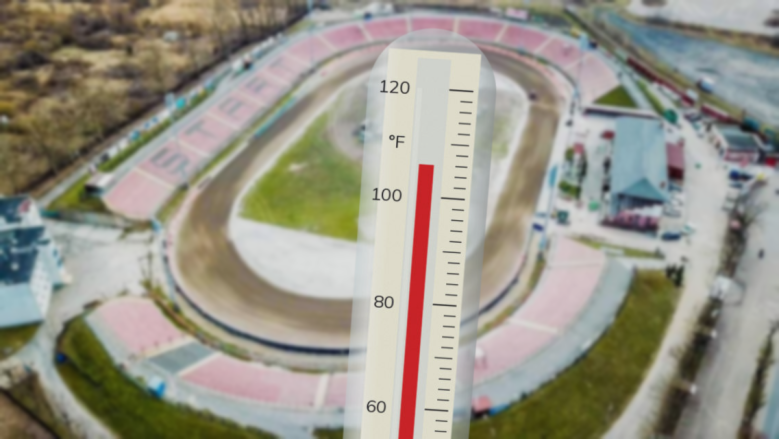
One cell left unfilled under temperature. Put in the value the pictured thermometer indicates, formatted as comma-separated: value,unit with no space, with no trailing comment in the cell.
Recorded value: 106,°F
